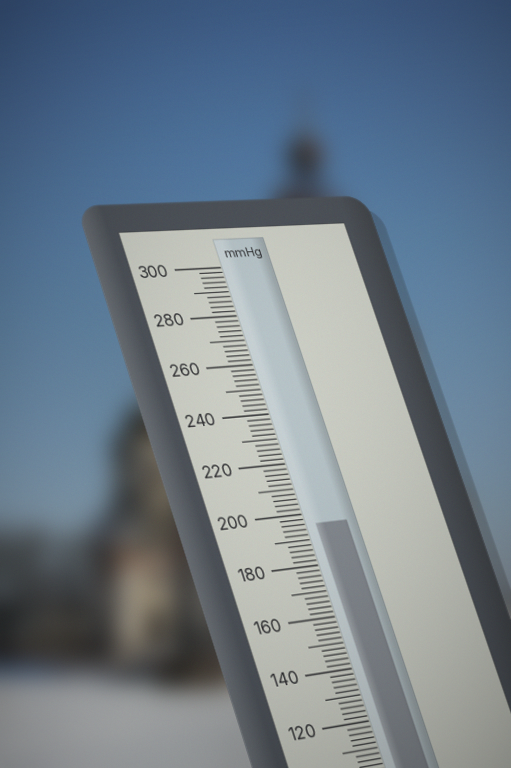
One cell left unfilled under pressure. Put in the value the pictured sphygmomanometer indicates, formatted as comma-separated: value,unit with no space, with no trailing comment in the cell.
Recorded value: 196,mmHg
